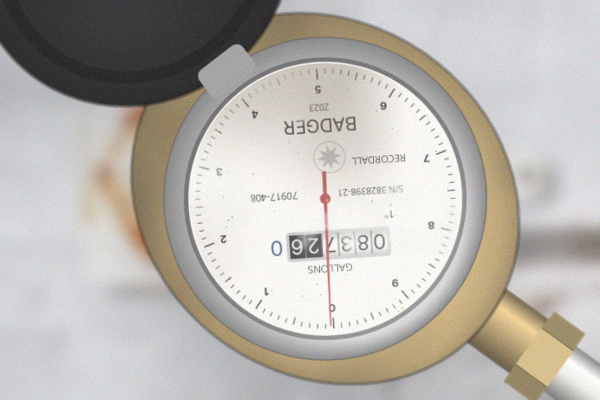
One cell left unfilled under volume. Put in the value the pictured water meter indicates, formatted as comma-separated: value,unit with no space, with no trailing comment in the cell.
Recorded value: 837260.0,gal
